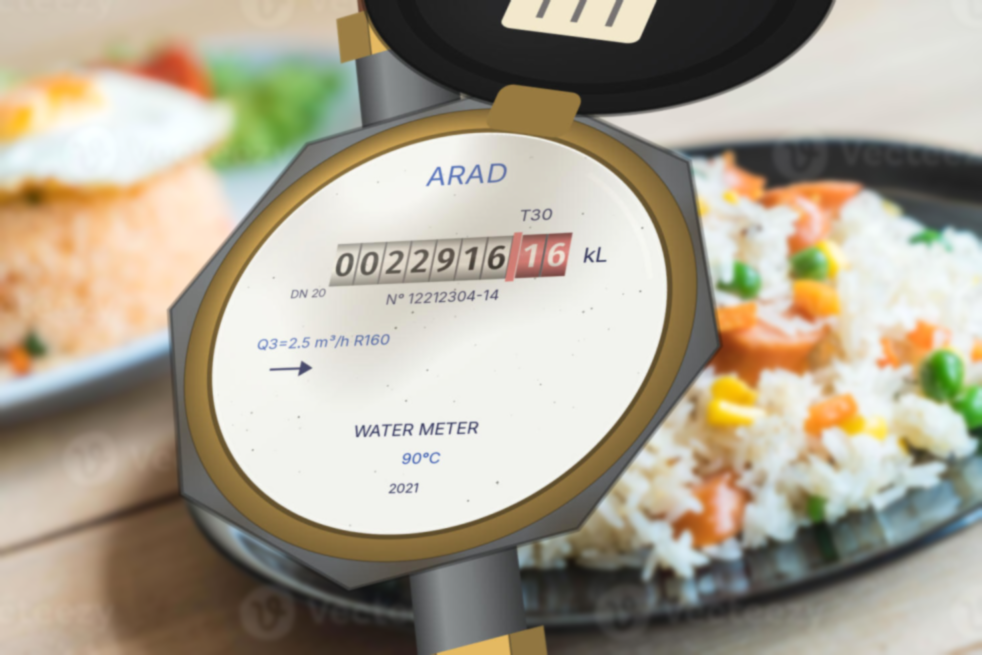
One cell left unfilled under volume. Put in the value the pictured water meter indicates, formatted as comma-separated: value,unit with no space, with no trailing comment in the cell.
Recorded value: 22916.16,kL
